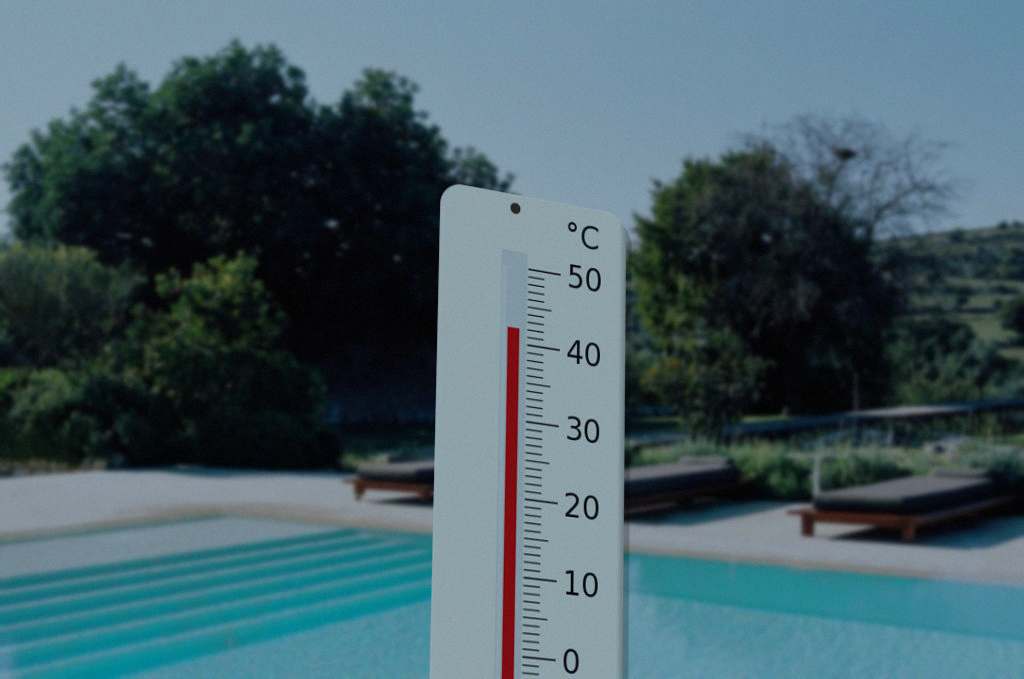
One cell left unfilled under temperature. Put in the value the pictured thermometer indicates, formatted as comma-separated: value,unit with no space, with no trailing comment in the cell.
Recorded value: 42,°C
